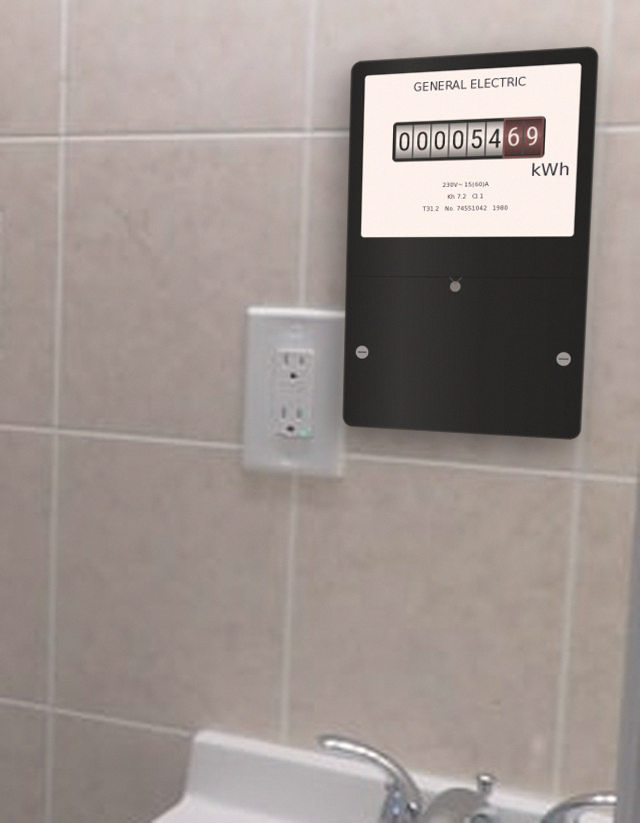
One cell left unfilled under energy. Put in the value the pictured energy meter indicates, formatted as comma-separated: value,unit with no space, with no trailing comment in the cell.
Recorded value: 54.69,kWh
